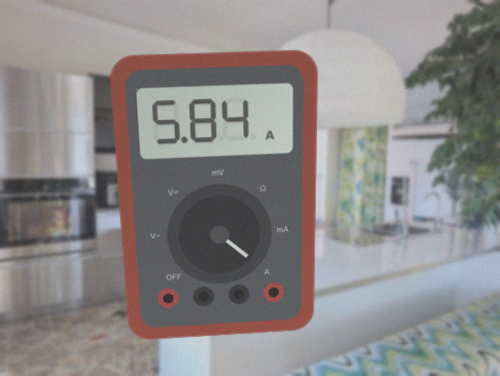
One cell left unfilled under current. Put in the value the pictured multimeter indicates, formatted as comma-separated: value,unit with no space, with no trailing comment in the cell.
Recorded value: 5.84,A
